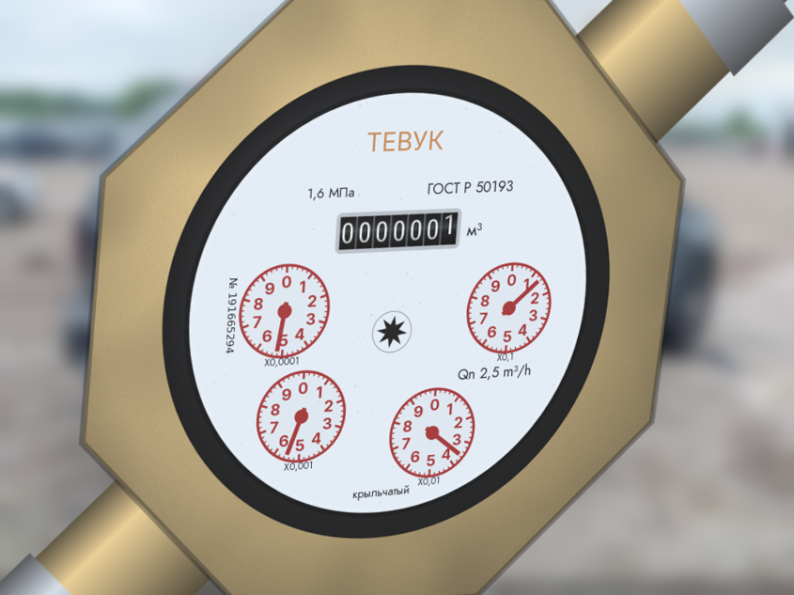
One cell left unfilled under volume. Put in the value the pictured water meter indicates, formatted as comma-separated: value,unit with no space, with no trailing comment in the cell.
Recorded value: 1.1355,m³
